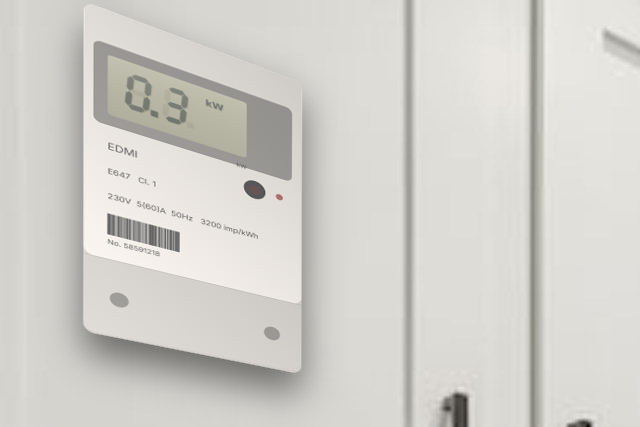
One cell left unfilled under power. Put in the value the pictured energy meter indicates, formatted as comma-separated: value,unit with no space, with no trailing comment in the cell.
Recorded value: 0.3,kW
